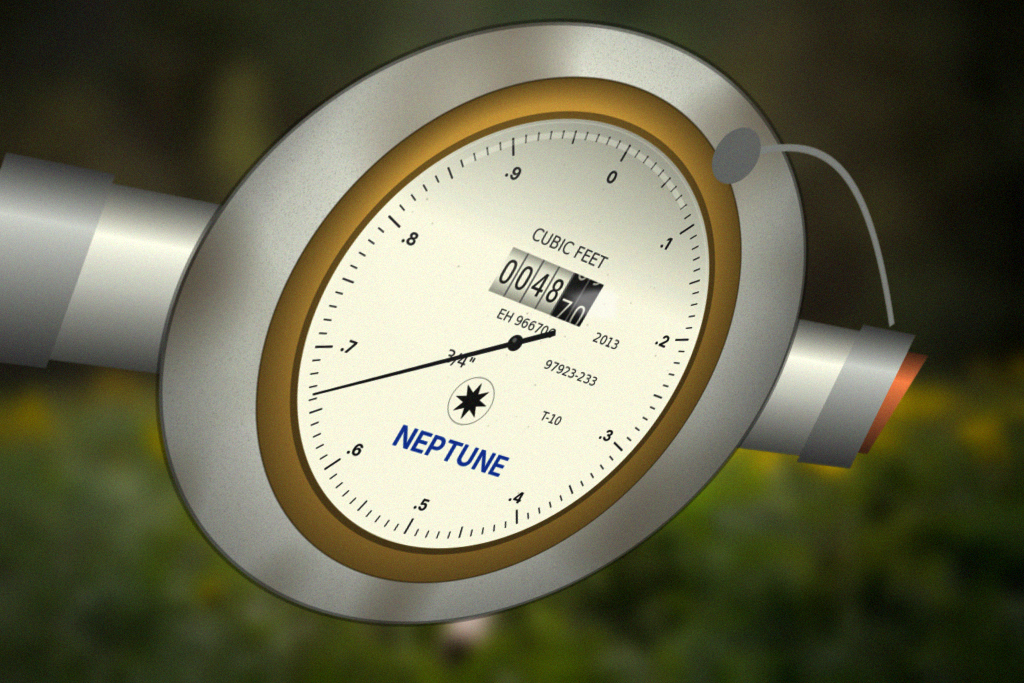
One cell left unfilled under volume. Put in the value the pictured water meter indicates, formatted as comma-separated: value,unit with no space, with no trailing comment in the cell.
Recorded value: 4869.66,ft³
